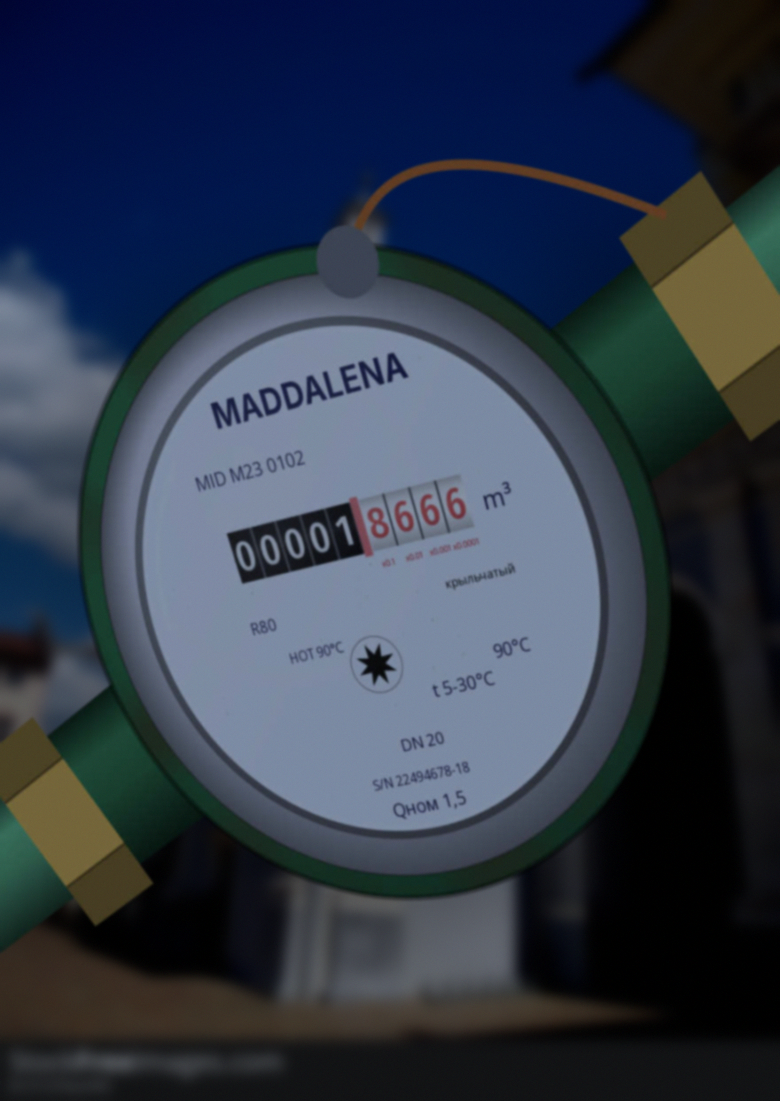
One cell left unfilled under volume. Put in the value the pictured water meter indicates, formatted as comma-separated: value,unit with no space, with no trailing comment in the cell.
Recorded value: 1.8666,m³
